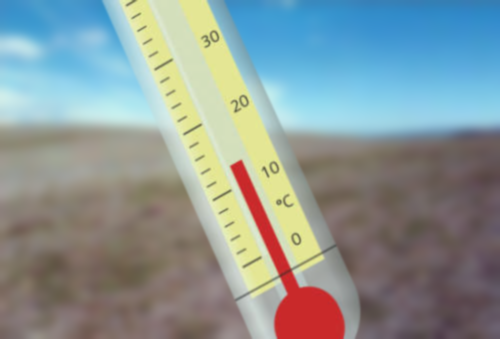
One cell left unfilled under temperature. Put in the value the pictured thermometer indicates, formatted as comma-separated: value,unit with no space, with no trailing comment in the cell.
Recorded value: 13,°C
